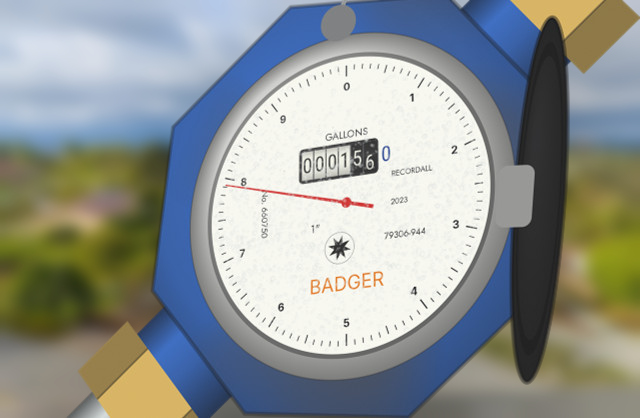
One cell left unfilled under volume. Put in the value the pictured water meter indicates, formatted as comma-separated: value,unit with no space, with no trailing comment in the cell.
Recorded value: 1557.9,gal
